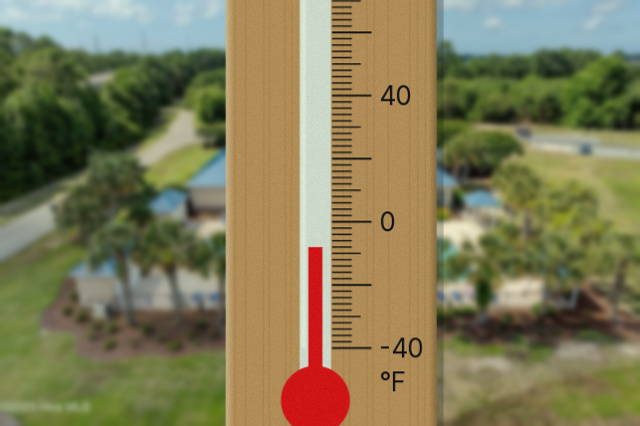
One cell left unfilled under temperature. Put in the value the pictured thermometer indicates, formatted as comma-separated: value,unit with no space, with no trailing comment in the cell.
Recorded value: -8,°F
